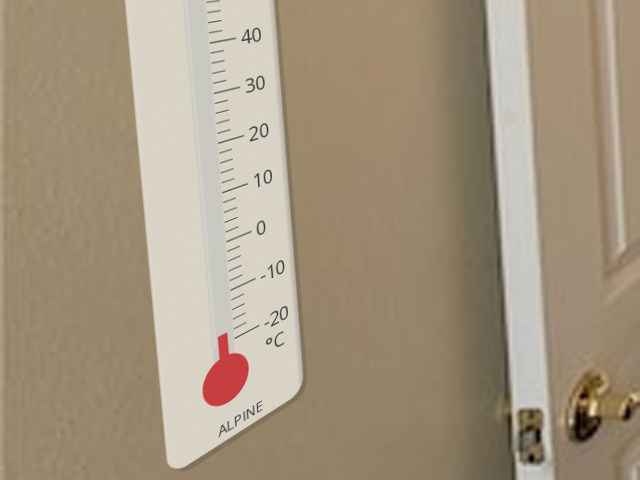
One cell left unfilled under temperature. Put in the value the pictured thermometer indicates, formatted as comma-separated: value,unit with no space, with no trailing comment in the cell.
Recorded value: -18,°C
